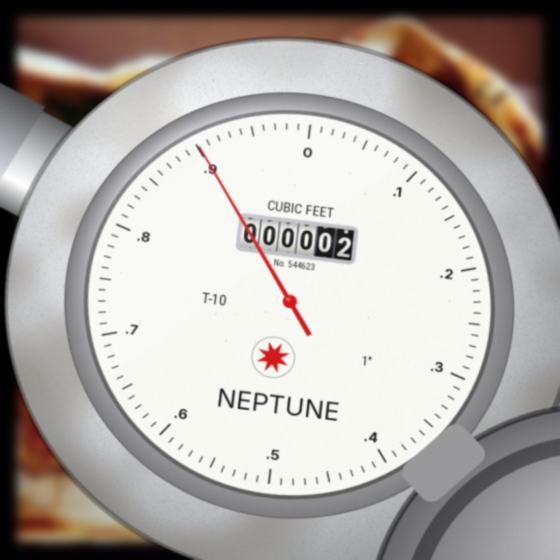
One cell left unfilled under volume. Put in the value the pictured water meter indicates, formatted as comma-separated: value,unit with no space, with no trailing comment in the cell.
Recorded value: 1.90,ft³
